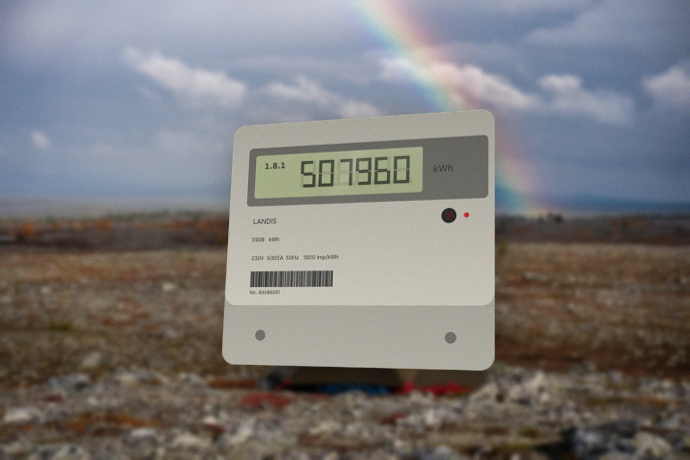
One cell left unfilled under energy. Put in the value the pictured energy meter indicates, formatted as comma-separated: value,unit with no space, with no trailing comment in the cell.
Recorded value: 507960,kWh
